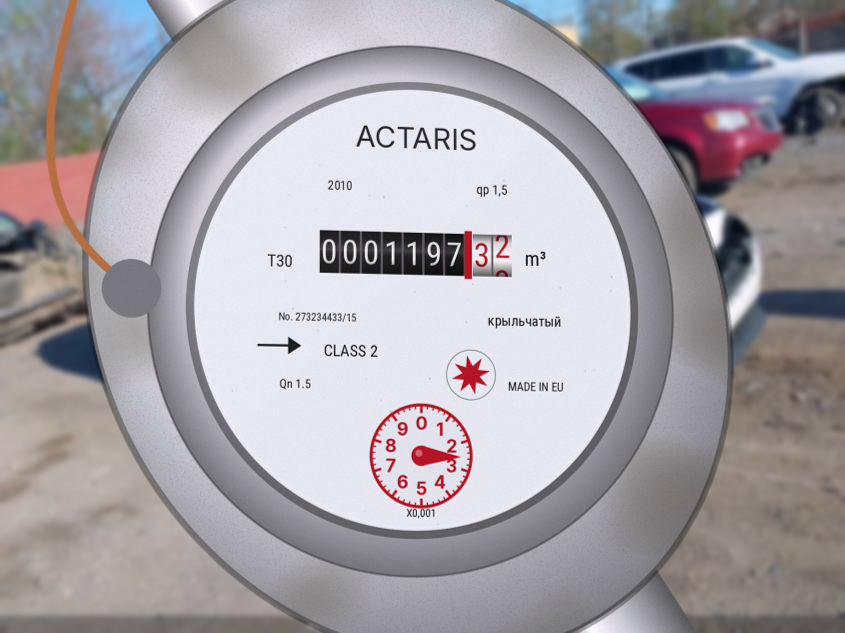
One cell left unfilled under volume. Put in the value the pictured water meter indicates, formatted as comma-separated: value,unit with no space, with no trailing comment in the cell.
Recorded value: 1197.322,m³
